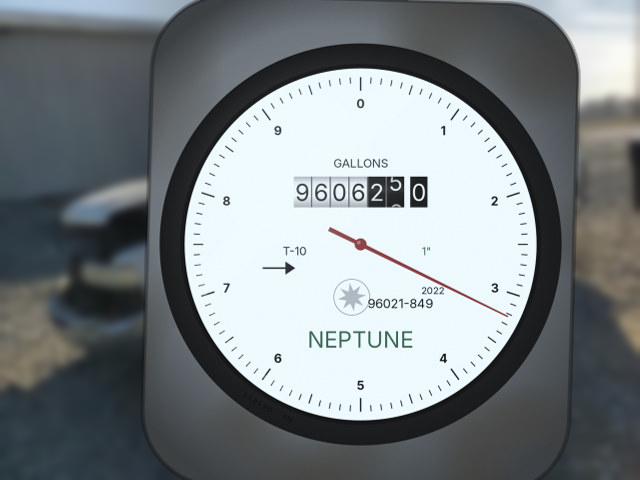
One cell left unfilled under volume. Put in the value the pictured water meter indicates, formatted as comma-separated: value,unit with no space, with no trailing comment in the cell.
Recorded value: 9606253.2,gal
